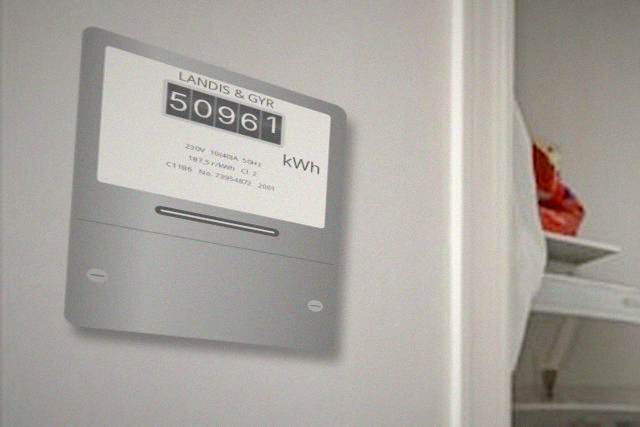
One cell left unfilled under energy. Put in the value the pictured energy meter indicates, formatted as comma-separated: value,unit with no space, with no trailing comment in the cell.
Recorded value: 50961,kWh
